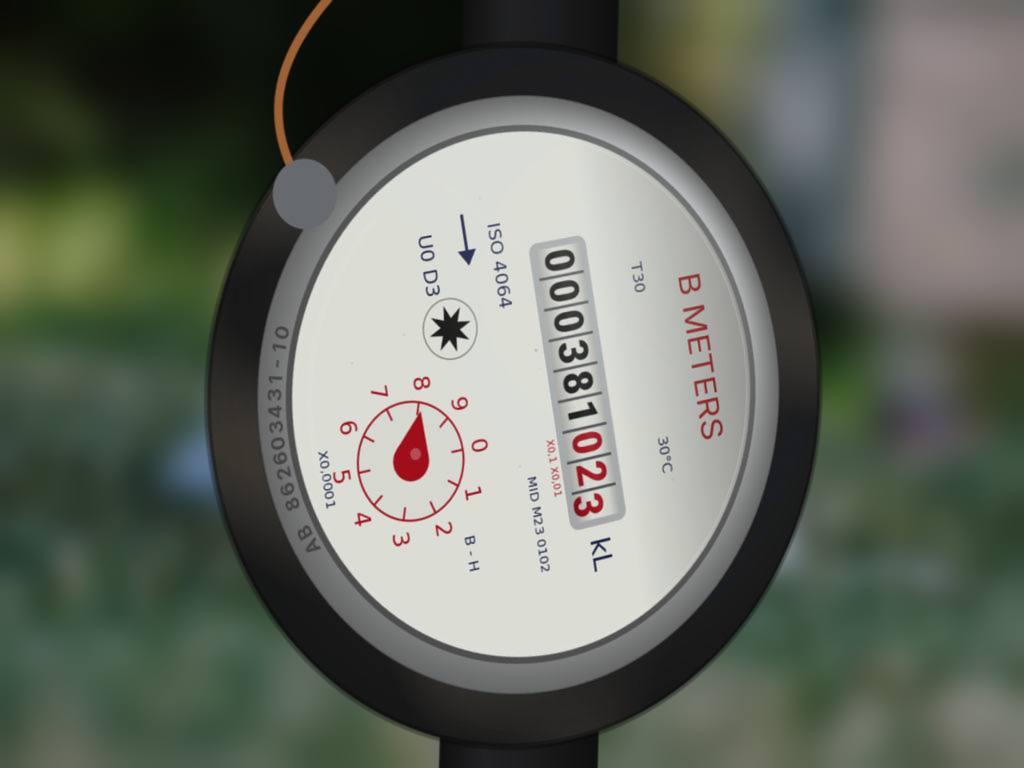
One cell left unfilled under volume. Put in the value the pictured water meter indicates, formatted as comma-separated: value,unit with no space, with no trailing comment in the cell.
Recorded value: 381.0228,kL
